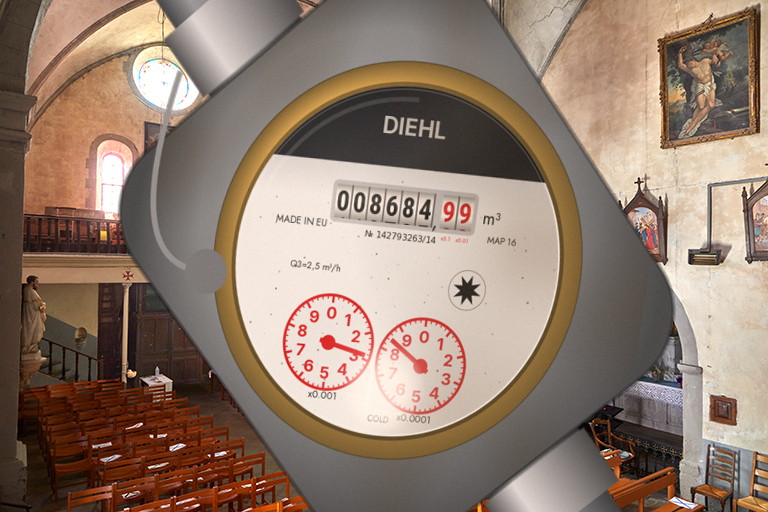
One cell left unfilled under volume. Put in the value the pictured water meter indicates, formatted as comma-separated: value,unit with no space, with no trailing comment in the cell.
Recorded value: 8684.9928,m³
